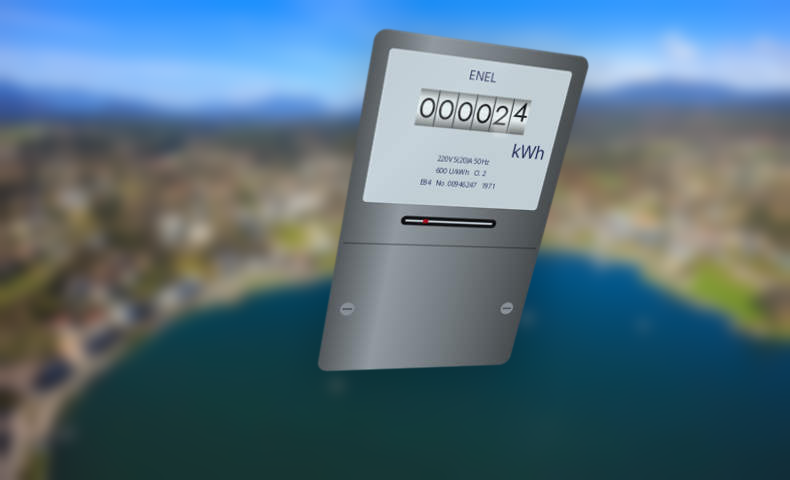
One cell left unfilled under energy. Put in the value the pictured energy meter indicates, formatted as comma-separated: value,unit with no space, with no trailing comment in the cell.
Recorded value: 24,kWh
